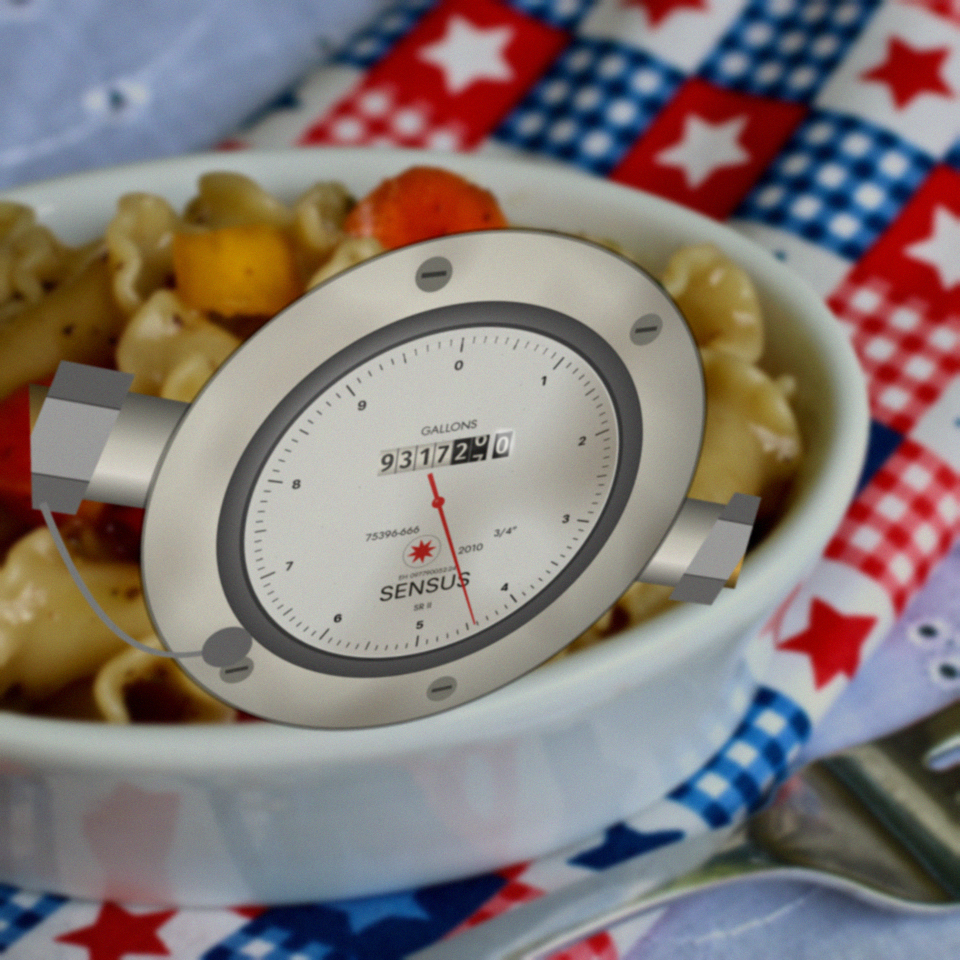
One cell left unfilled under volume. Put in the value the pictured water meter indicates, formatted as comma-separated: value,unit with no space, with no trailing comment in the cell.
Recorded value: 9317264.4,gal
